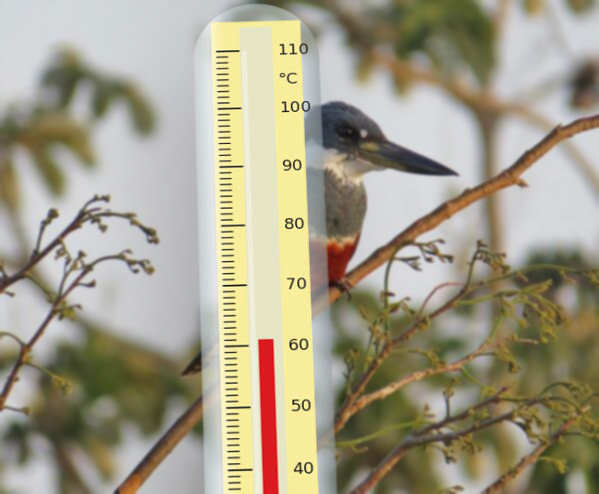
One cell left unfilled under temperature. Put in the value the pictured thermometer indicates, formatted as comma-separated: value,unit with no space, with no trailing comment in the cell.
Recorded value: 61,°C
